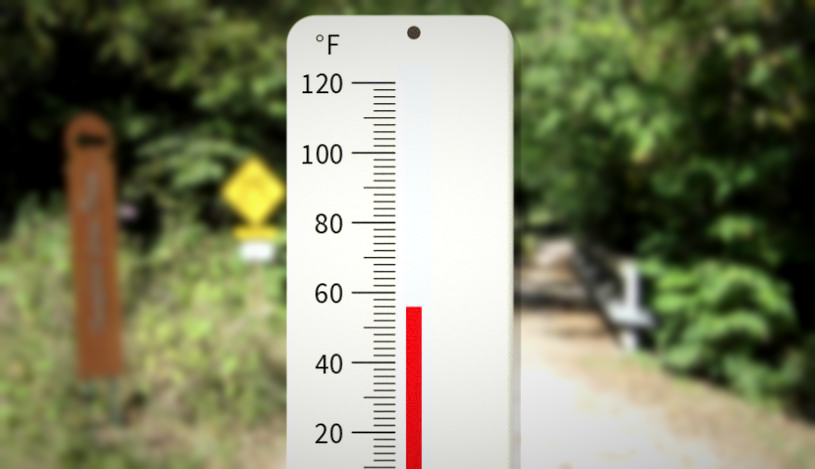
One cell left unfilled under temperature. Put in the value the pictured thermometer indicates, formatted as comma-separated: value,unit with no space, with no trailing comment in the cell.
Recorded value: 56,°F
